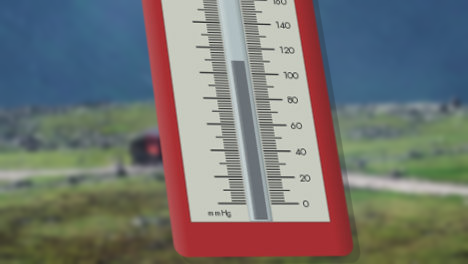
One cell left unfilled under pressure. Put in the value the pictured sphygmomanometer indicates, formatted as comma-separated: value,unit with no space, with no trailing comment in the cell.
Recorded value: 110,mmHg
